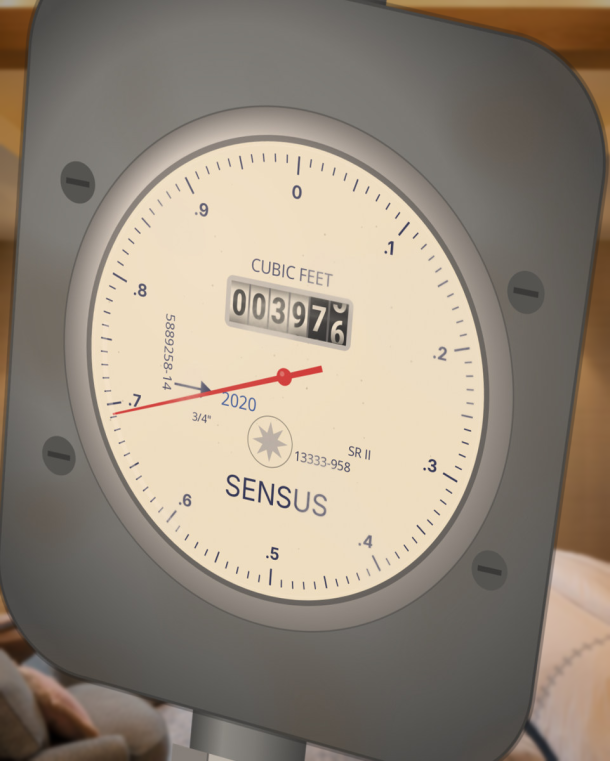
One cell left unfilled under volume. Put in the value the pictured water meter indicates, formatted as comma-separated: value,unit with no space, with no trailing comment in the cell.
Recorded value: 3975.69,ft³
